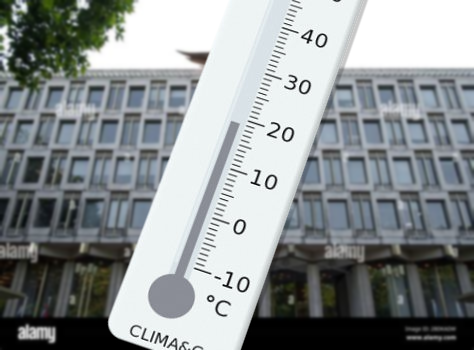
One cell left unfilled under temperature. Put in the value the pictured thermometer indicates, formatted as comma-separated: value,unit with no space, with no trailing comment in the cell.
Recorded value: 19,°C
